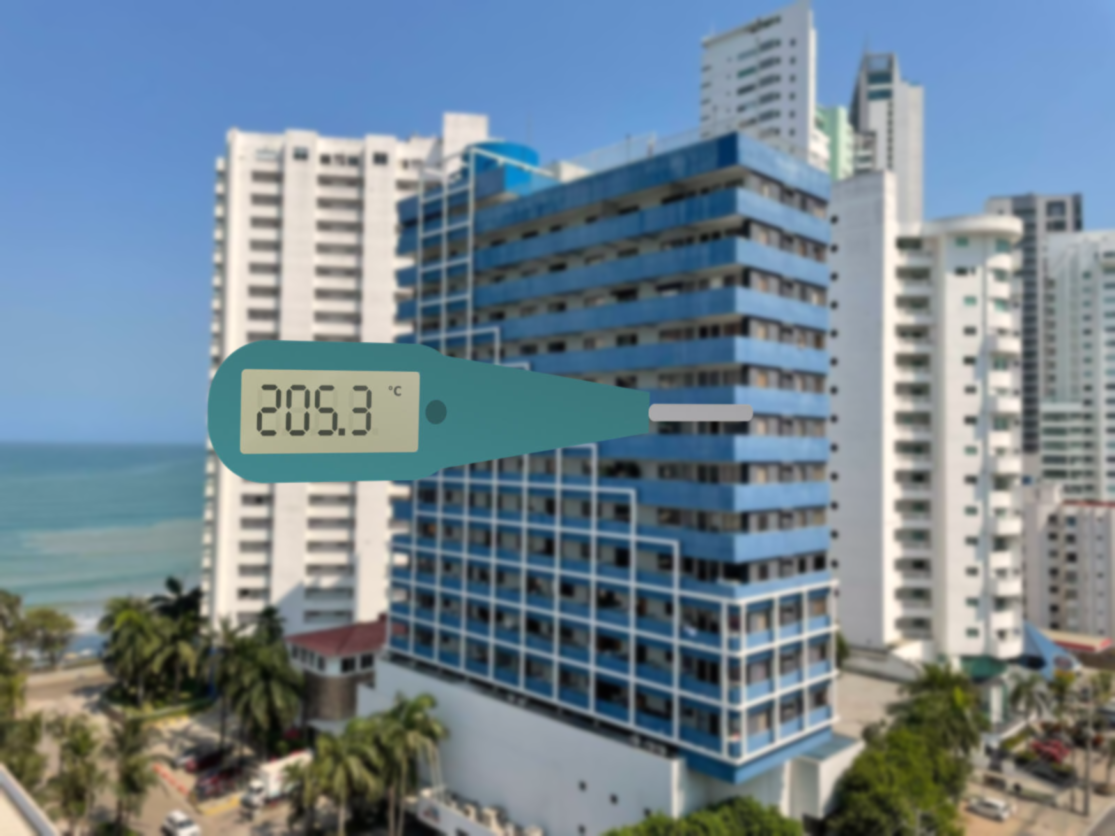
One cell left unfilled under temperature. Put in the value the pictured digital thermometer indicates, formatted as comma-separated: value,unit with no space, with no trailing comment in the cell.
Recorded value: 205.3,°C
